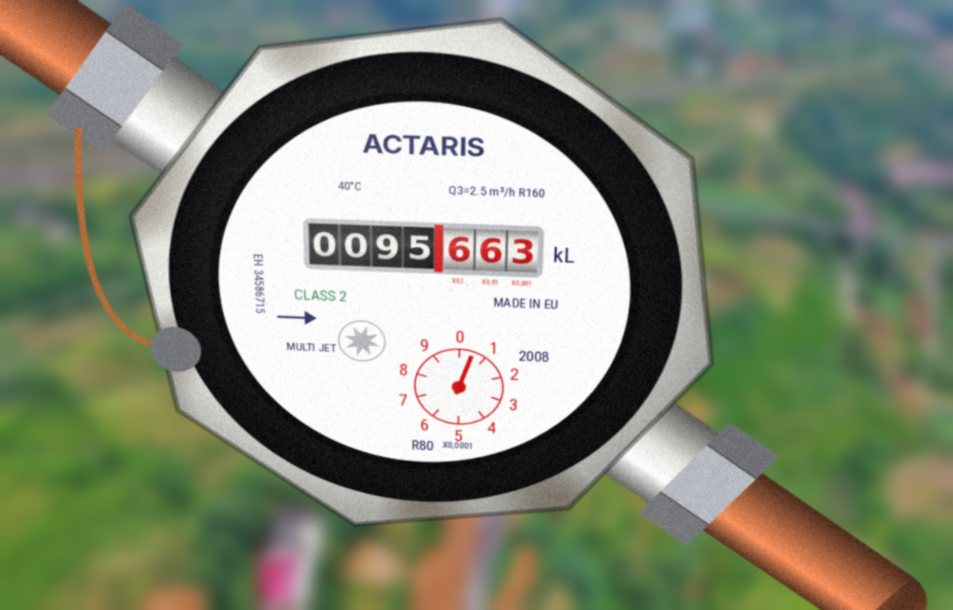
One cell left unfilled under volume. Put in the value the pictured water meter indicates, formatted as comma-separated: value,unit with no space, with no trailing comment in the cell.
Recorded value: 95.6630,kL
